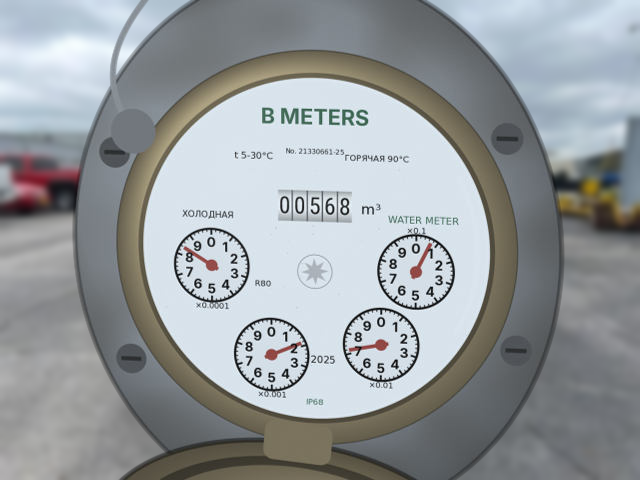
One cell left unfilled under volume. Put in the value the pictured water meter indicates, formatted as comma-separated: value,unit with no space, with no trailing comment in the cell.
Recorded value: 568.0718,m³
